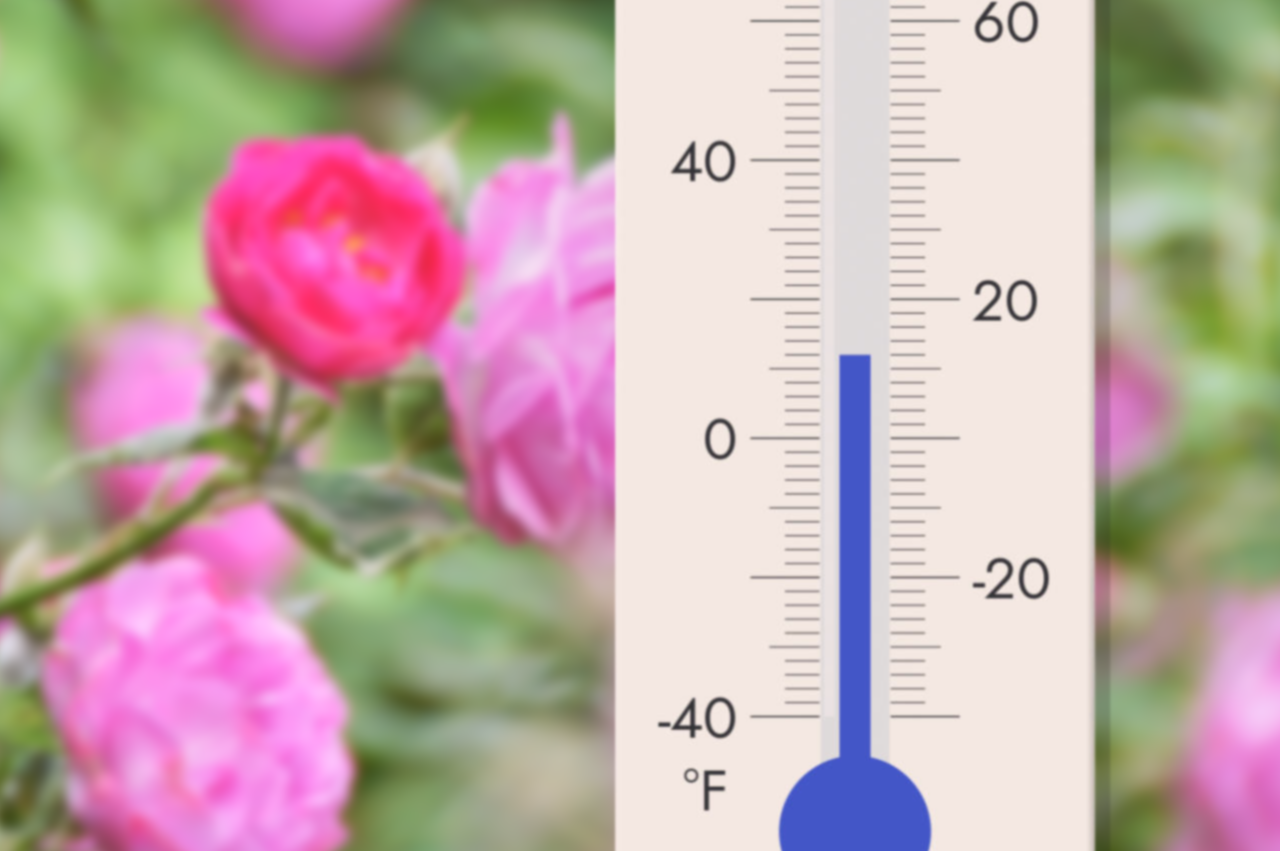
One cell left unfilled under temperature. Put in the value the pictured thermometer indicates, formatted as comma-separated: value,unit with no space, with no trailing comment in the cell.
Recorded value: 12,°F
